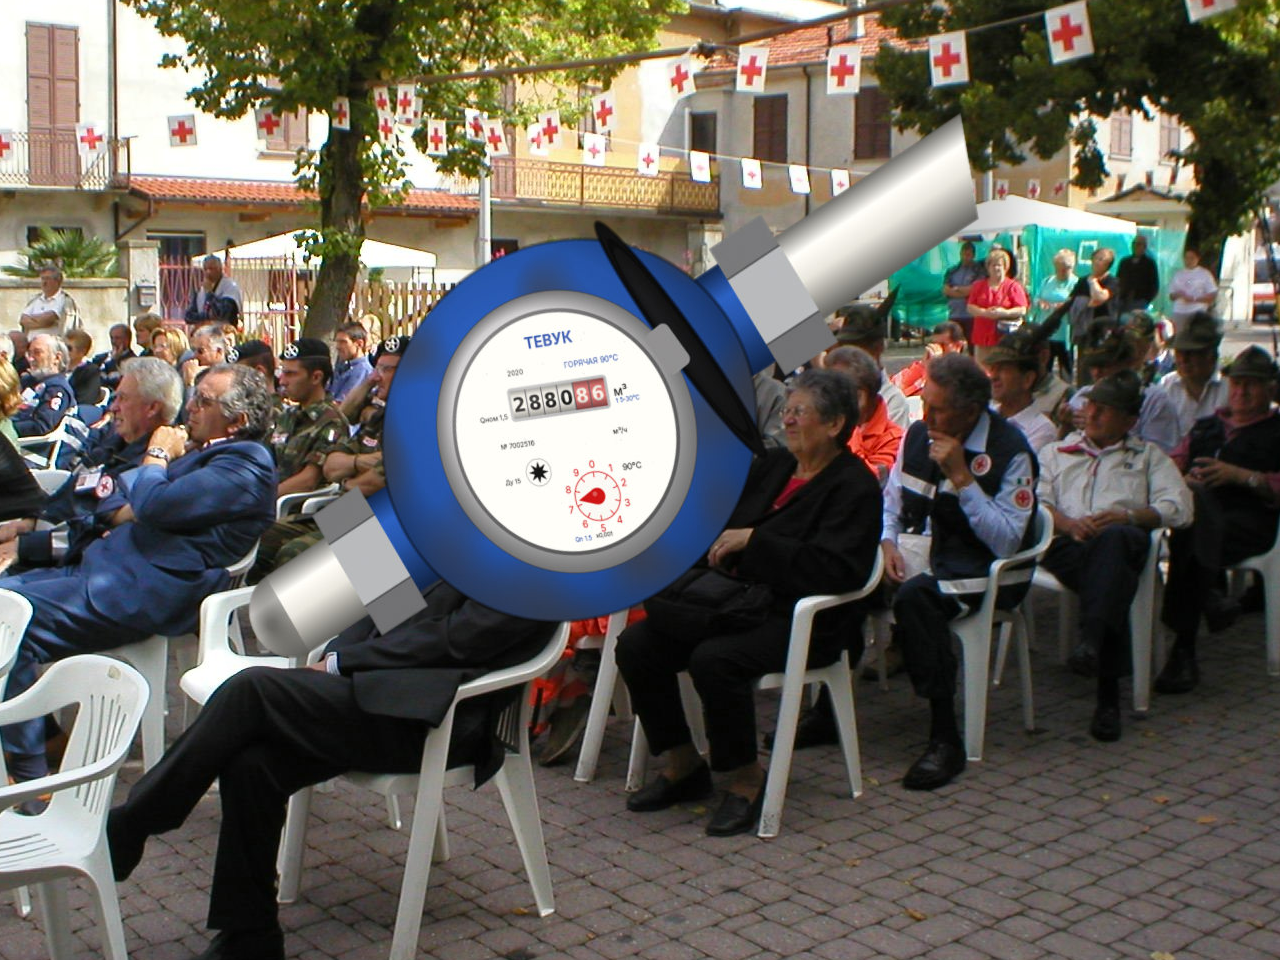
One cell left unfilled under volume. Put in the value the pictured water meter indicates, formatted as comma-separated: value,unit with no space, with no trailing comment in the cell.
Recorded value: 2880.867,m³
